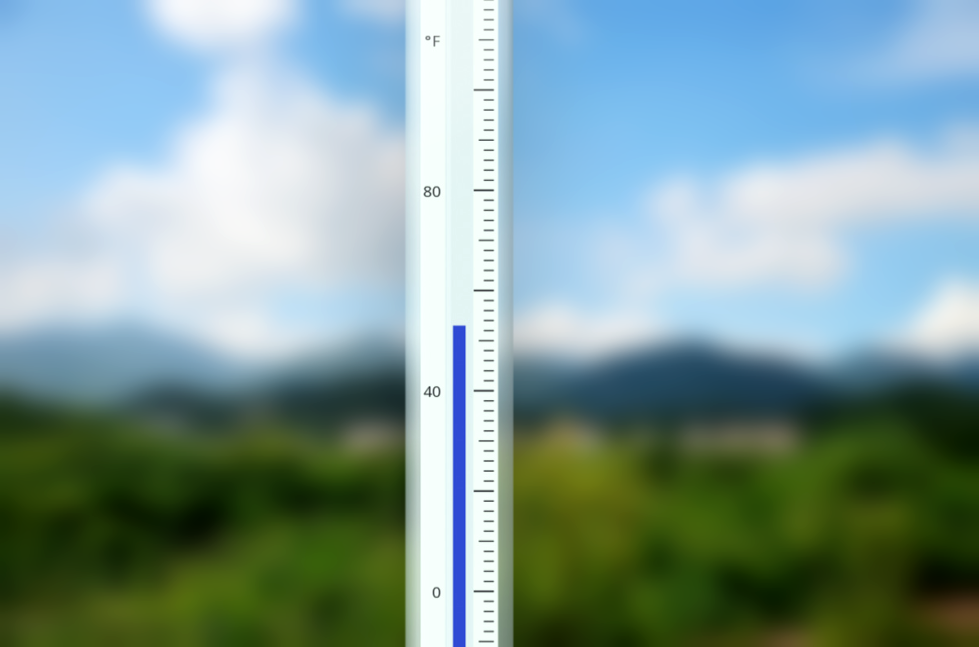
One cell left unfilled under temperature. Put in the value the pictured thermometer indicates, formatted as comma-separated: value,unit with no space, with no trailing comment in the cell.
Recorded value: 53,°F
